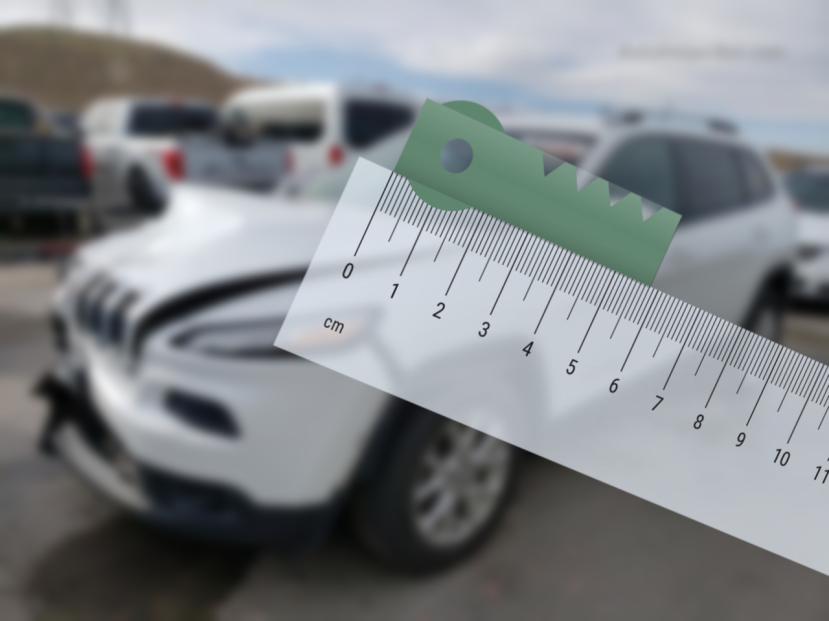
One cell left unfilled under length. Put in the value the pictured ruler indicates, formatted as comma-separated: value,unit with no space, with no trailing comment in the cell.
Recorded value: 5.8,cm
